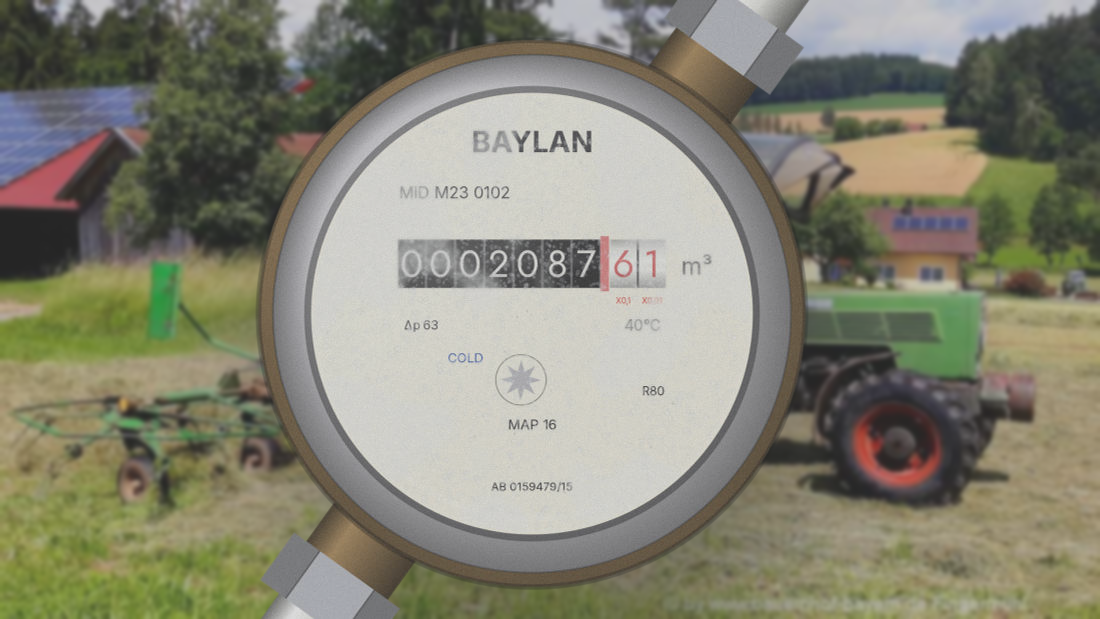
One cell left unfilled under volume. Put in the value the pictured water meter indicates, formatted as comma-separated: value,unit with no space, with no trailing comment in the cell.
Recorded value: 2087.61,m³
